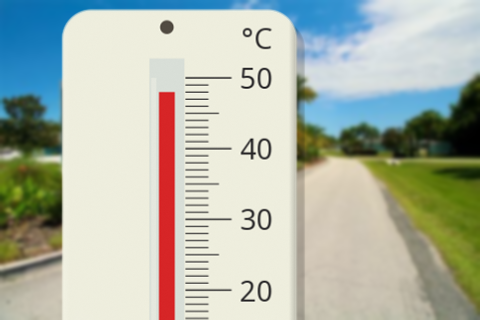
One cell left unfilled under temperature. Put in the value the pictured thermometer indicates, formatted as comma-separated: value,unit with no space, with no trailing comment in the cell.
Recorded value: 48,°C
